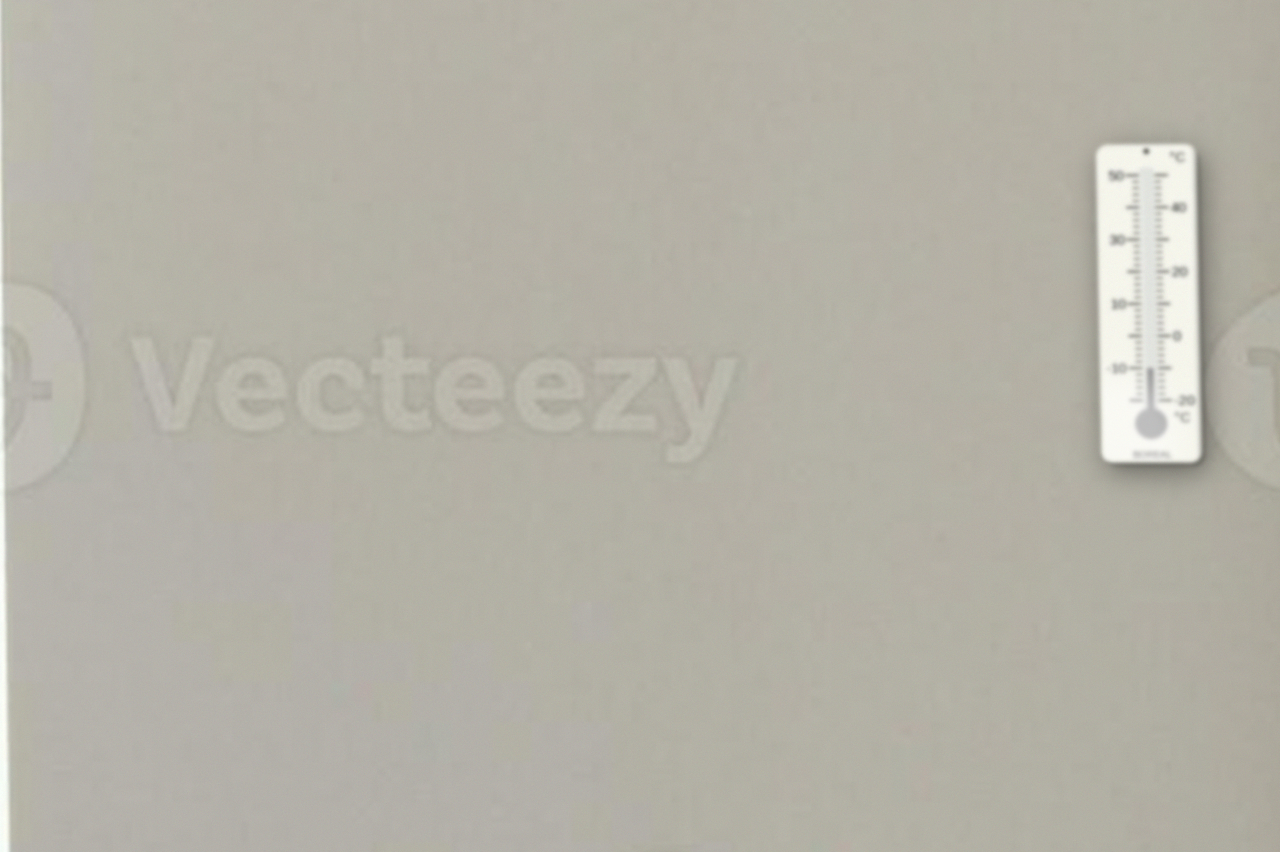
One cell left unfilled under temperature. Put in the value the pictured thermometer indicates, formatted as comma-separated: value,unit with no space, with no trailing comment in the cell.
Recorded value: -10,°C
